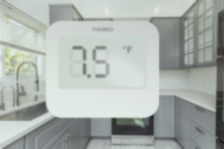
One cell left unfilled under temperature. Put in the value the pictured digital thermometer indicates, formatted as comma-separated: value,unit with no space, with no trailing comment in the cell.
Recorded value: 7.5,°F
